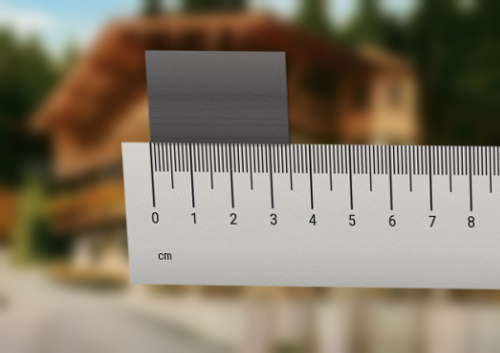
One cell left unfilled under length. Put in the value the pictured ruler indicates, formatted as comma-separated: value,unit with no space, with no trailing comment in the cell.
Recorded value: 3.5,cm
